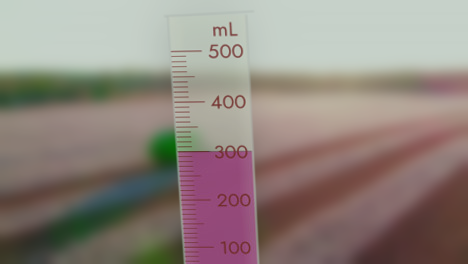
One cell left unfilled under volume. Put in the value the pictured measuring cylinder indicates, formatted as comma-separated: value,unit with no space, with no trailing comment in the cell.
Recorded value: 300,mL
